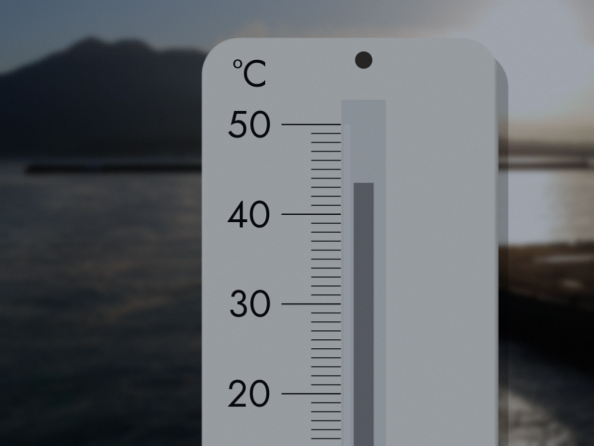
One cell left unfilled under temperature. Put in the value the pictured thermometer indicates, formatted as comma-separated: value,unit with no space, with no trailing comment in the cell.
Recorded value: 43.5,°C
